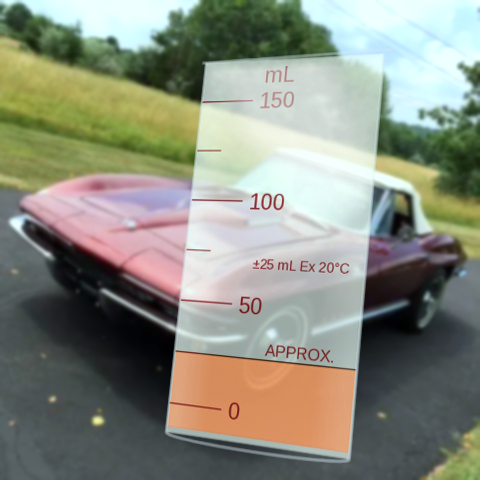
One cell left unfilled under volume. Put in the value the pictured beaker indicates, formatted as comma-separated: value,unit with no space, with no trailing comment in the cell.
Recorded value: 25,mL
